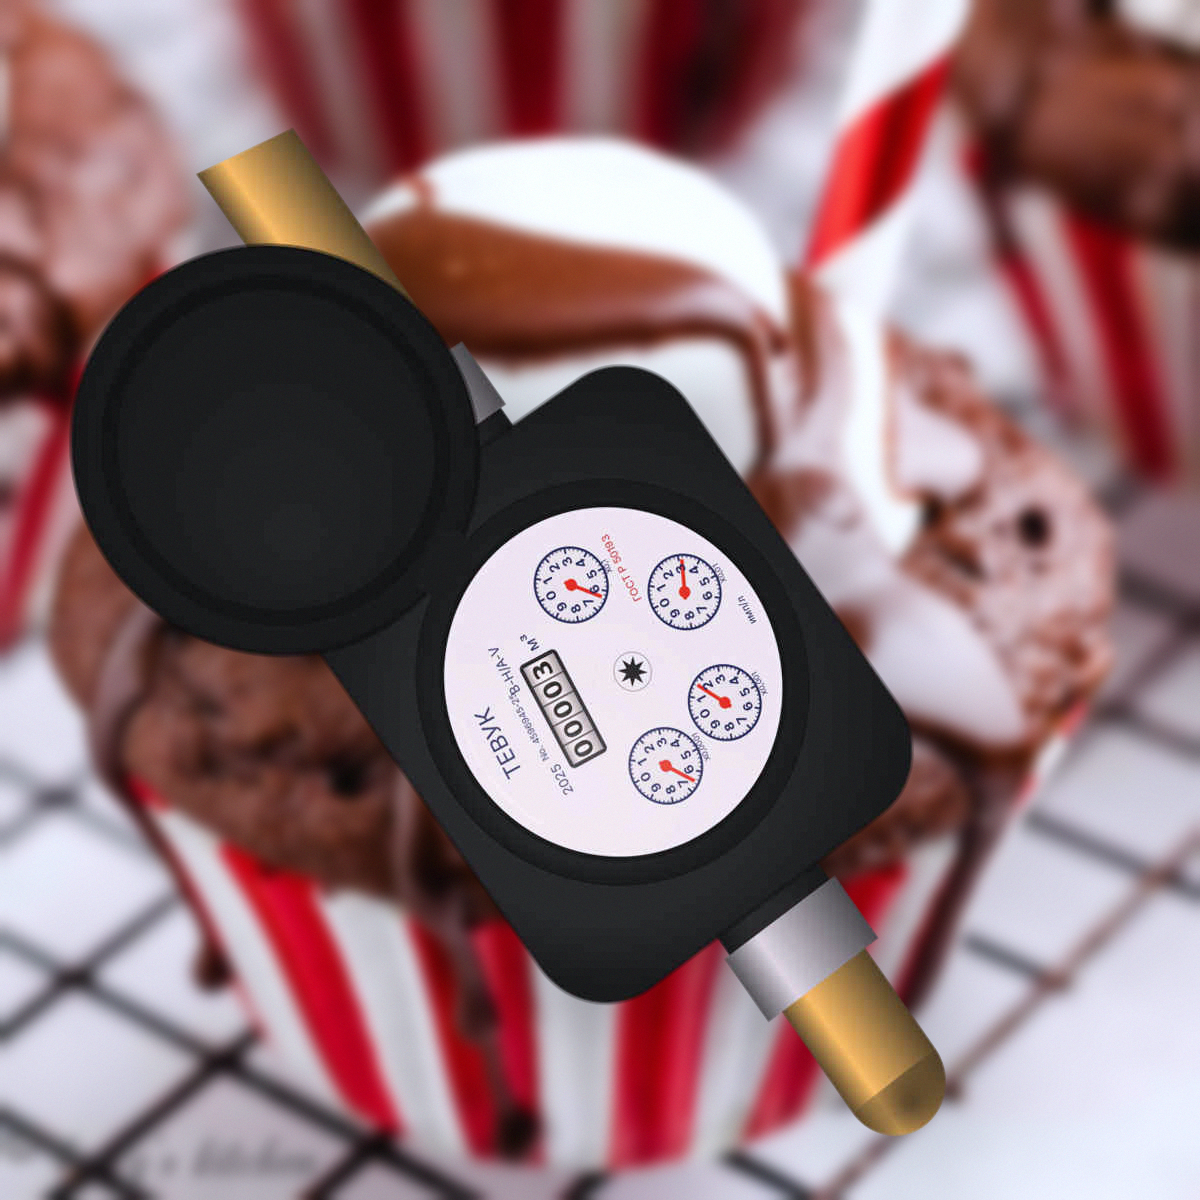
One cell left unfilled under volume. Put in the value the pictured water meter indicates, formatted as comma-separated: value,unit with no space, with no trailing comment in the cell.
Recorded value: 3.6316,m³
